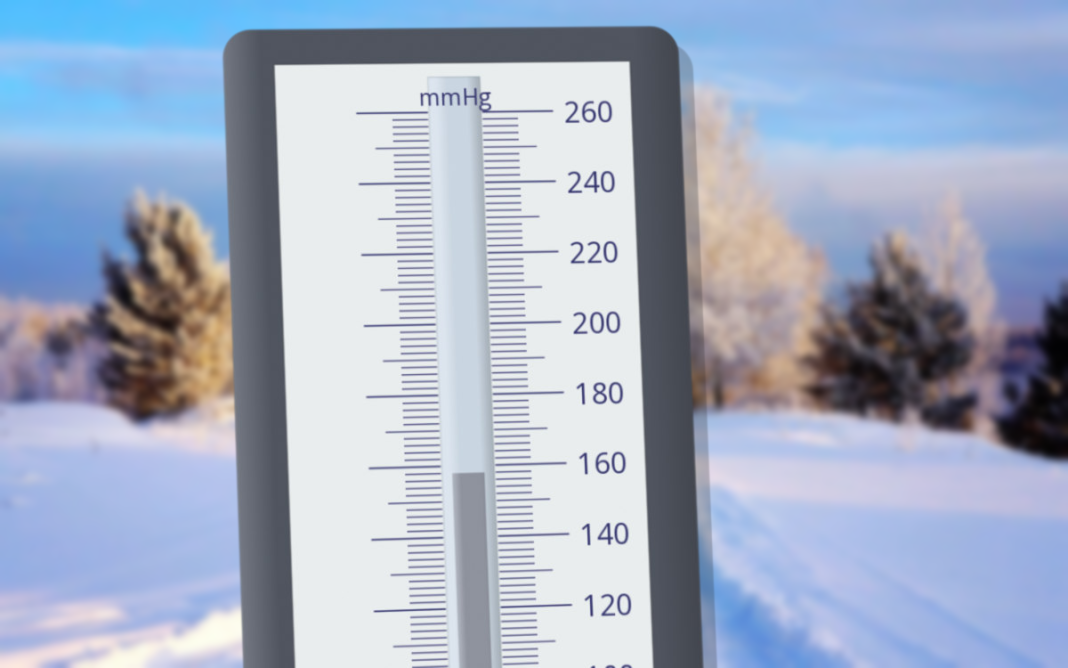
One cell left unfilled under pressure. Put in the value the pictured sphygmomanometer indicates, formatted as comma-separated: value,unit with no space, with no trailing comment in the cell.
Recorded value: 158,mmHg
